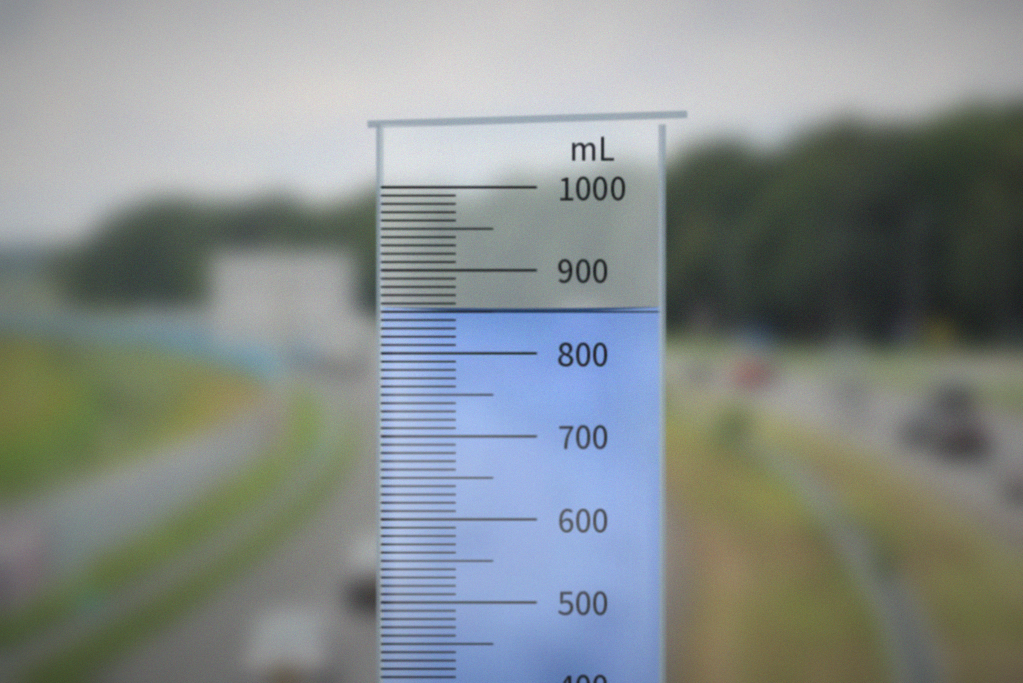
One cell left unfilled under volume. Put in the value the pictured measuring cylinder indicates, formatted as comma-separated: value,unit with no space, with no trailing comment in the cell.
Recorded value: 850,mL
